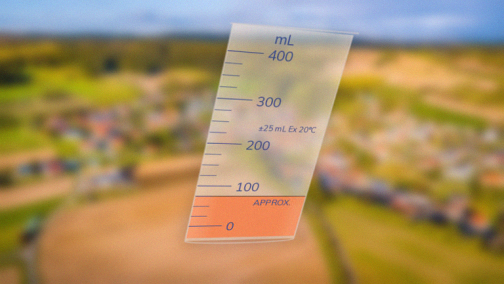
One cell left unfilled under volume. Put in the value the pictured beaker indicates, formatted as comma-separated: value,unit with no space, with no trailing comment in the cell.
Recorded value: 75,mL
